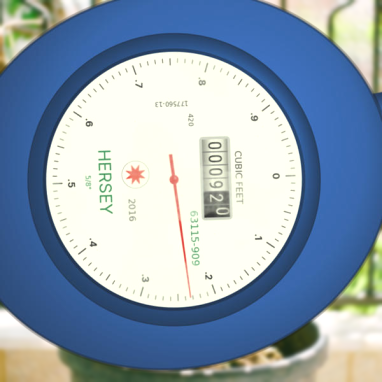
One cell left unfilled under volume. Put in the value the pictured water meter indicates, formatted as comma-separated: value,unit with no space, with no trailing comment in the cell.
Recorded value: 920.23,ft³
